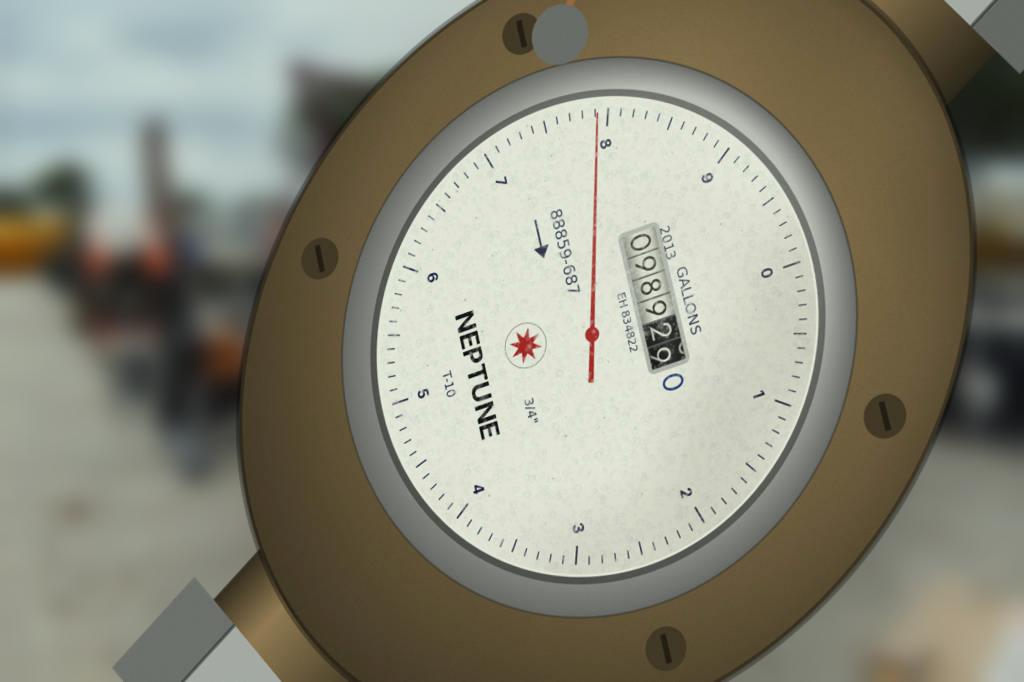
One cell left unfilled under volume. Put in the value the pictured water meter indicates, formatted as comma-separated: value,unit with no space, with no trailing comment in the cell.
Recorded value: 989287.9,gal
